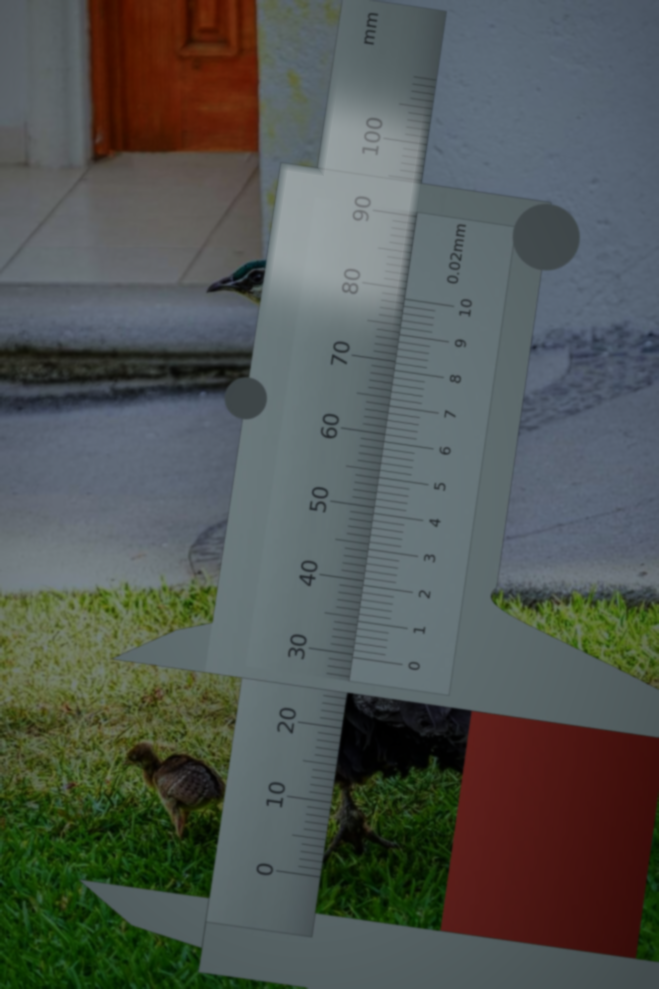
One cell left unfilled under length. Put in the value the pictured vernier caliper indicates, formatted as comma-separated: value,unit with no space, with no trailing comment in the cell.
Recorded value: 29.6,mm
